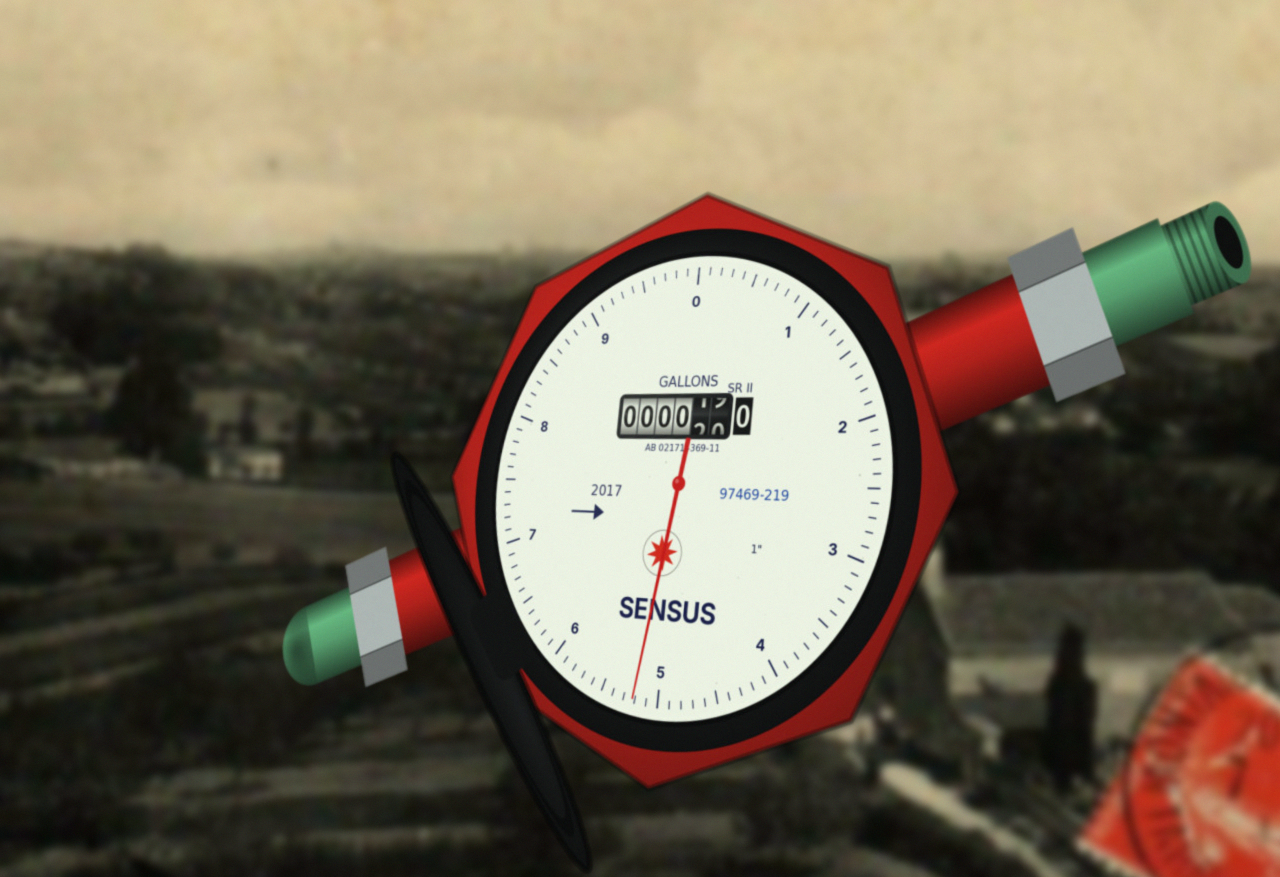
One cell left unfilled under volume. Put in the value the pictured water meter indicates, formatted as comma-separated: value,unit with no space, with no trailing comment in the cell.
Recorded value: 195.2,gal
